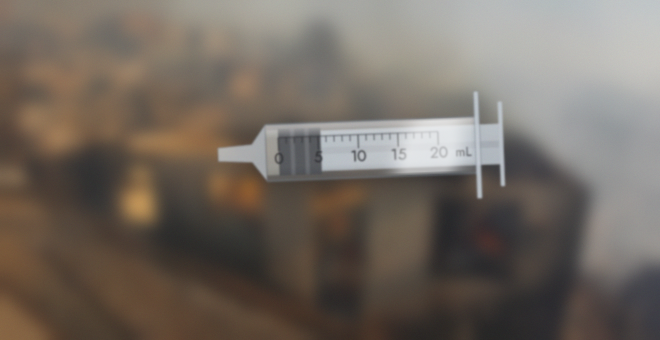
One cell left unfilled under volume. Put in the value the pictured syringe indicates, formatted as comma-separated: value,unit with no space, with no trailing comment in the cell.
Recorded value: 0,mL
